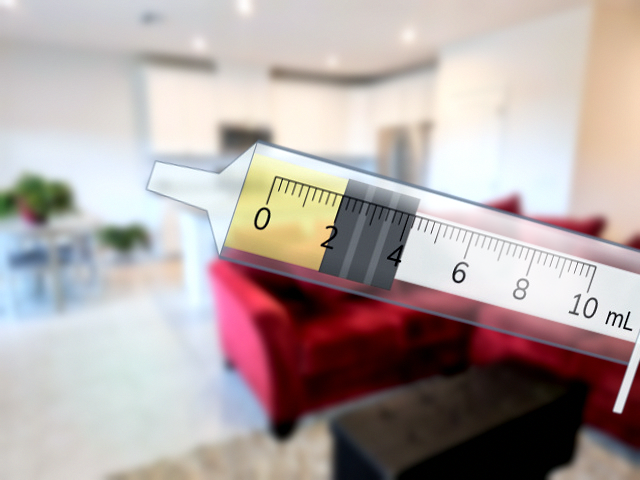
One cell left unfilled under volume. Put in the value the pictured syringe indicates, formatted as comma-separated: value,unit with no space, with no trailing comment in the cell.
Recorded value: 2,mL
